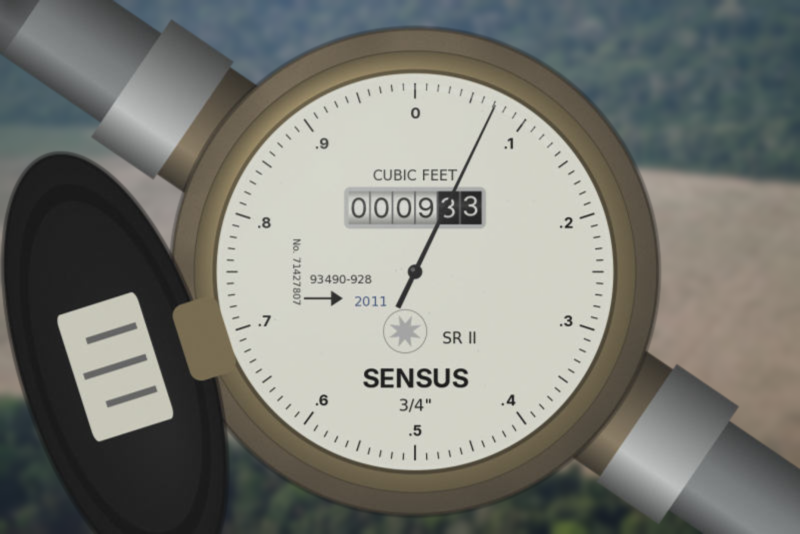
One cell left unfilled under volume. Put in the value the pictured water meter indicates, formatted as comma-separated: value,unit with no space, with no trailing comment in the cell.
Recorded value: 933.07,ft³
